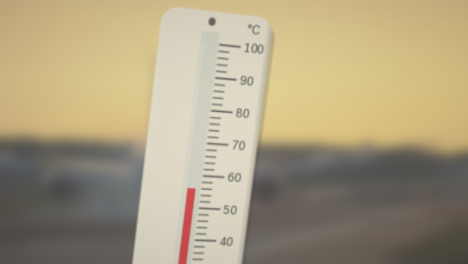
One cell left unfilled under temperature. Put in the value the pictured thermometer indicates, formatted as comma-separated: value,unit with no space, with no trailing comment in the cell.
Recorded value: 56,°C
